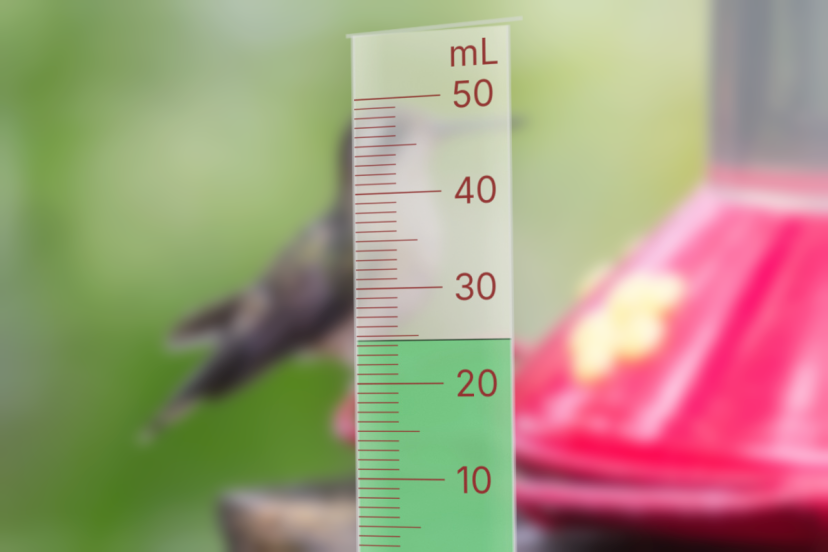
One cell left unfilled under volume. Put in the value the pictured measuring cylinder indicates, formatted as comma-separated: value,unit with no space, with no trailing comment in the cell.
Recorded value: 24.5,mL
